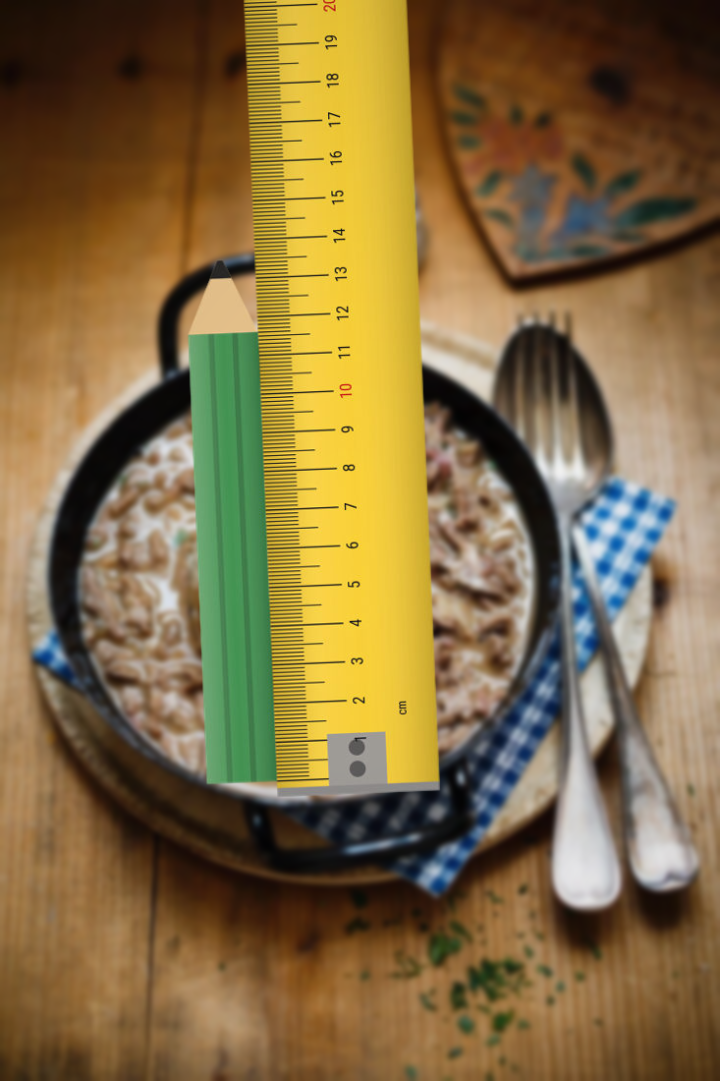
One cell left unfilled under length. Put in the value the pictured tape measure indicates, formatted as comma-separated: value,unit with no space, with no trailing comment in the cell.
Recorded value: 13.5,cm
